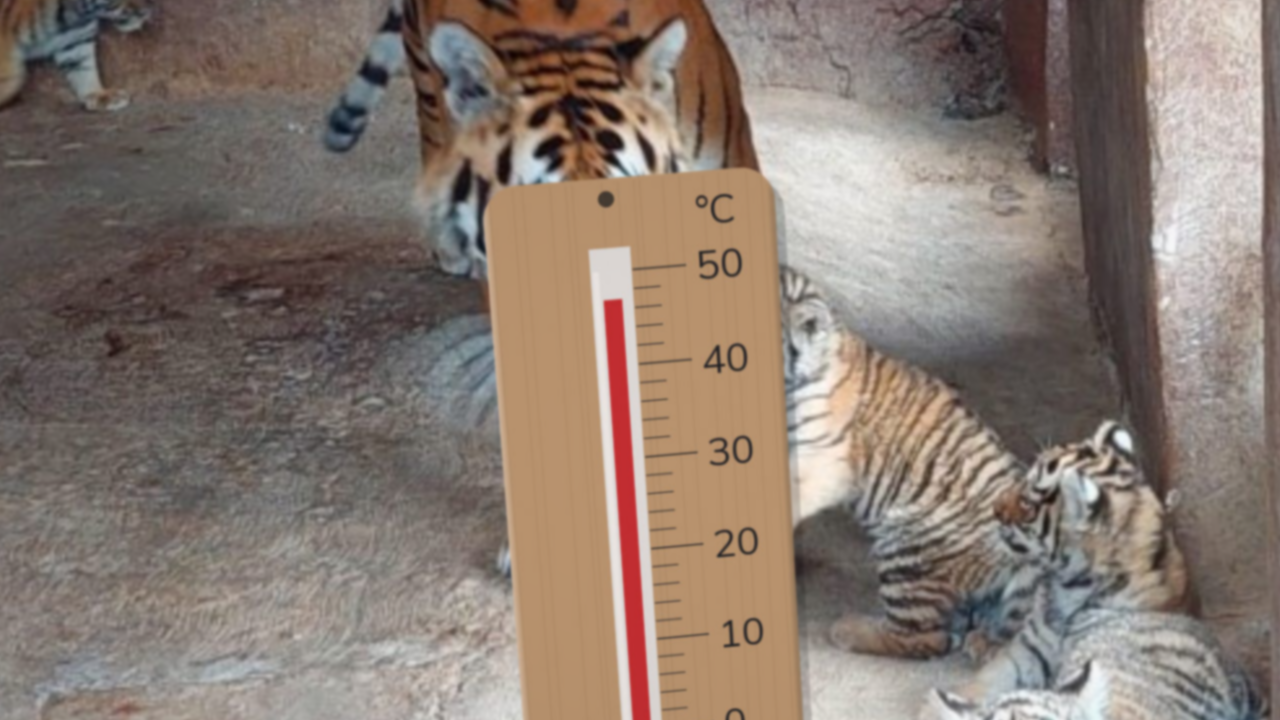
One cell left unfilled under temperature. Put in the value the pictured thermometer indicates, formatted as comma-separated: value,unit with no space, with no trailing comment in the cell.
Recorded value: 47,°C
